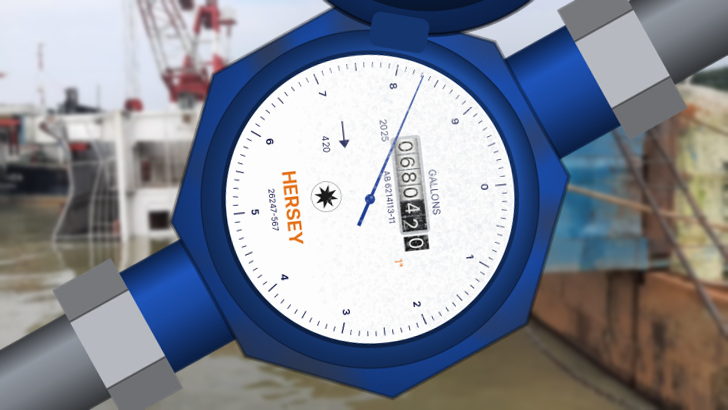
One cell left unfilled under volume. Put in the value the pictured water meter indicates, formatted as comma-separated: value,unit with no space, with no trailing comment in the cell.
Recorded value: 680418.3,gal
